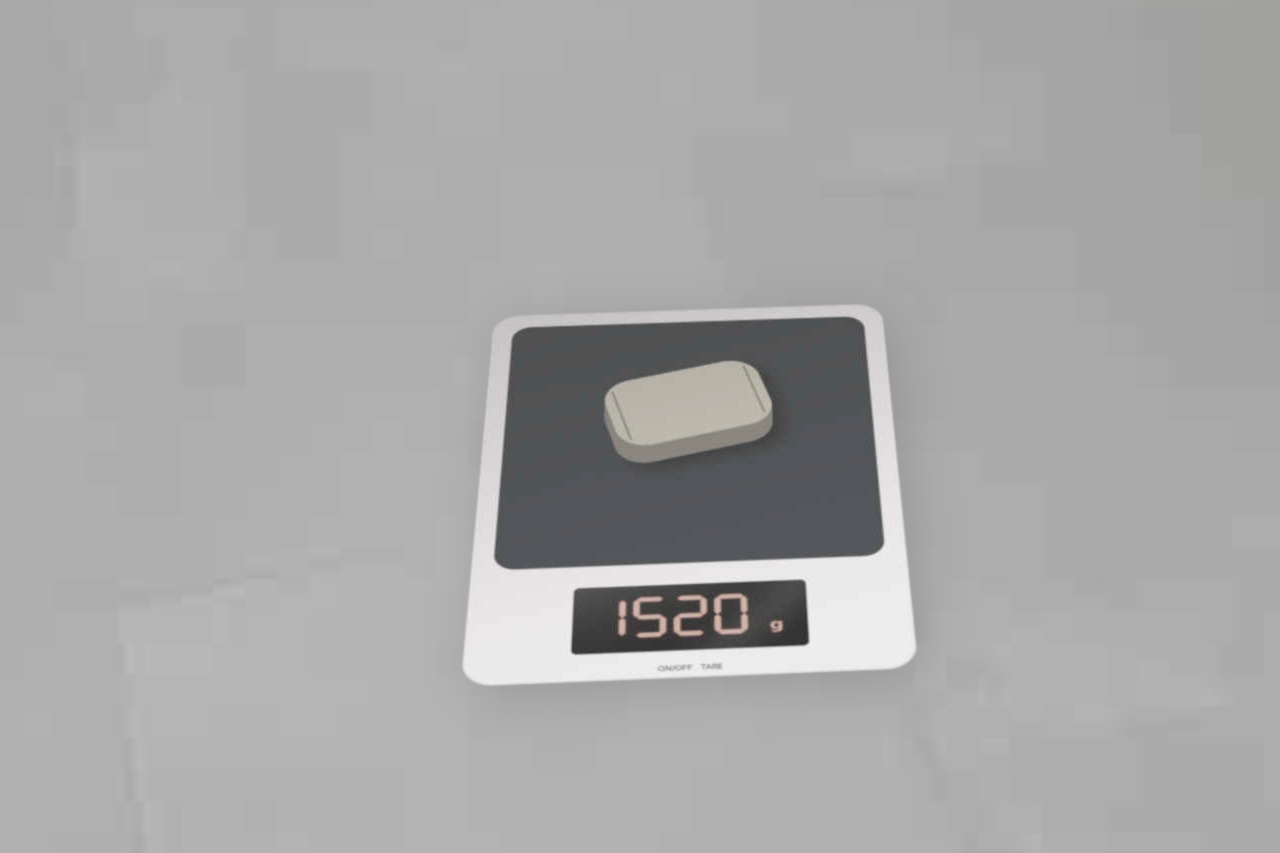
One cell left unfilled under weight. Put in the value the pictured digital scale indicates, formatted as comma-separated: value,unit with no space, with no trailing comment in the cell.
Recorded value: 1520,g
